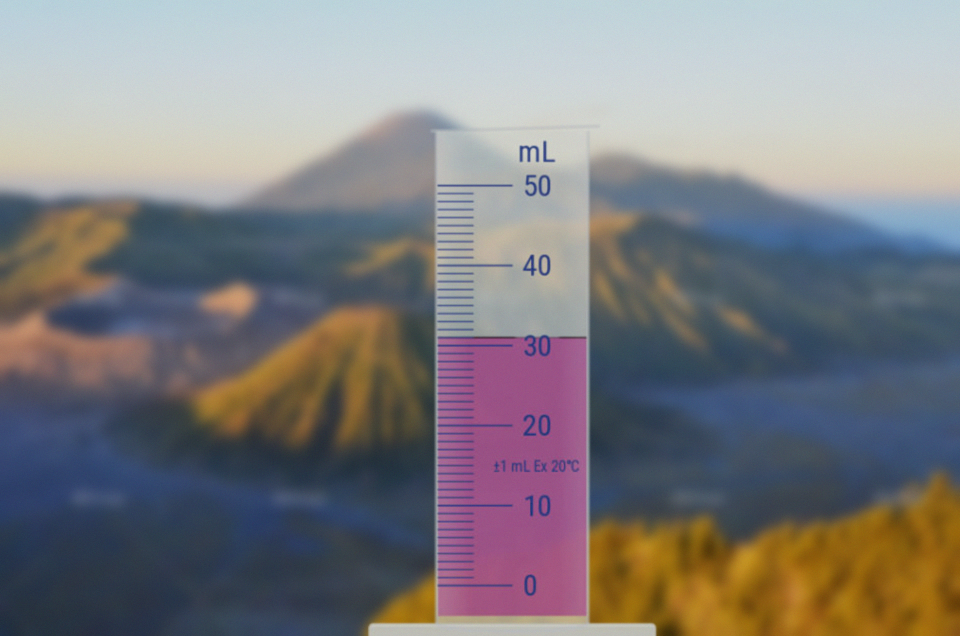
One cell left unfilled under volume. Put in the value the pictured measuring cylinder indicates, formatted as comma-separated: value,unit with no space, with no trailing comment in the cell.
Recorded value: 31,mL
